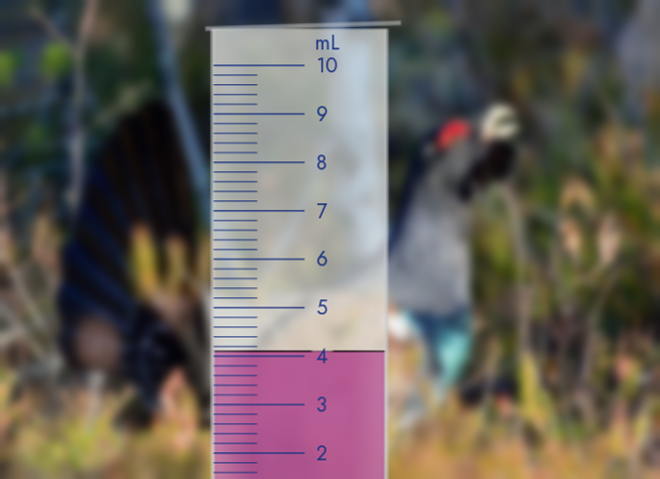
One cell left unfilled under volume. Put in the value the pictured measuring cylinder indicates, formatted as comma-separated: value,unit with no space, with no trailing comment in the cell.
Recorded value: 4.1,mL
